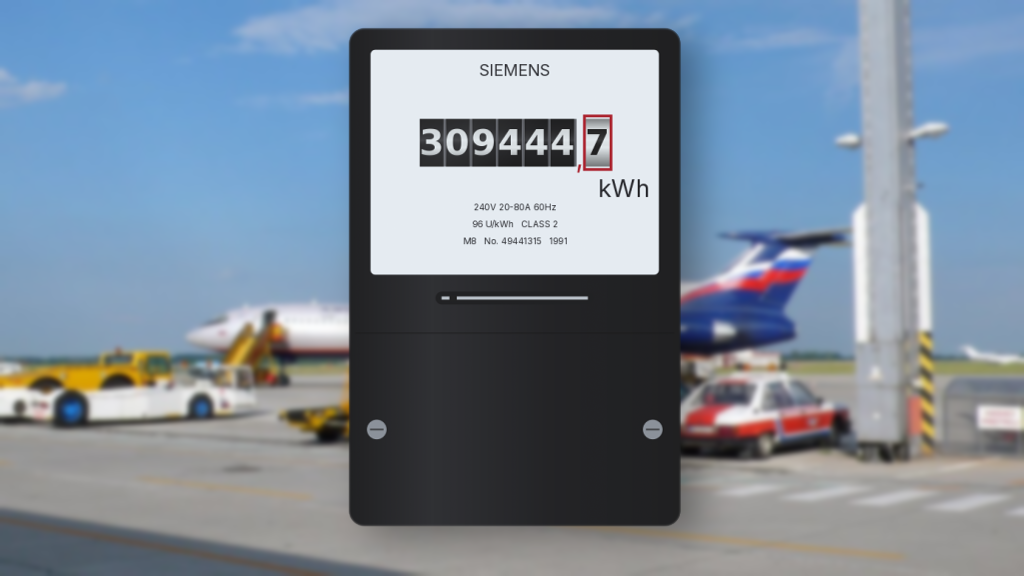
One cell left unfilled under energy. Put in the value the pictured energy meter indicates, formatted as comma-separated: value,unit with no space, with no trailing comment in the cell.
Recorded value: 309444.7,kWh
